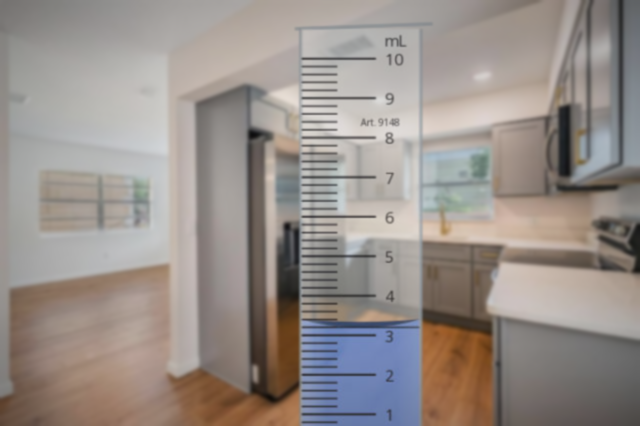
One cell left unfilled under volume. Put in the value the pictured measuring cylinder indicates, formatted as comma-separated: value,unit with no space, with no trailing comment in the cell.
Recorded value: 3.2,mL
